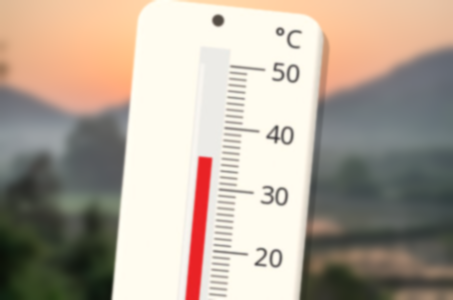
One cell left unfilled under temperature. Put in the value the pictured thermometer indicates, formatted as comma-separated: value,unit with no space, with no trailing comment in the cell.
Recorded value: 35,°C
